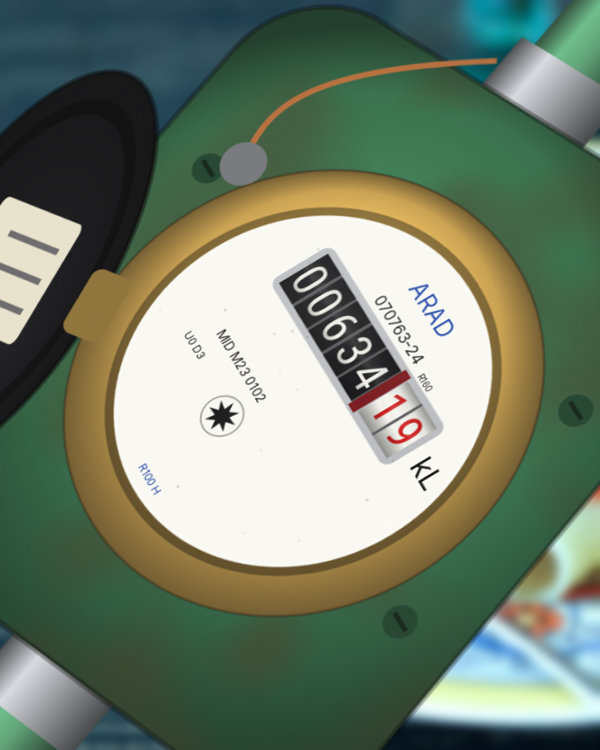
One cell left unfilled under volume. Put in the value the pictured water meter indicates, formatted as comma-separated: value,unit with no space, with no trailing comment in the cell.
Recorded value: 634.19,kL
